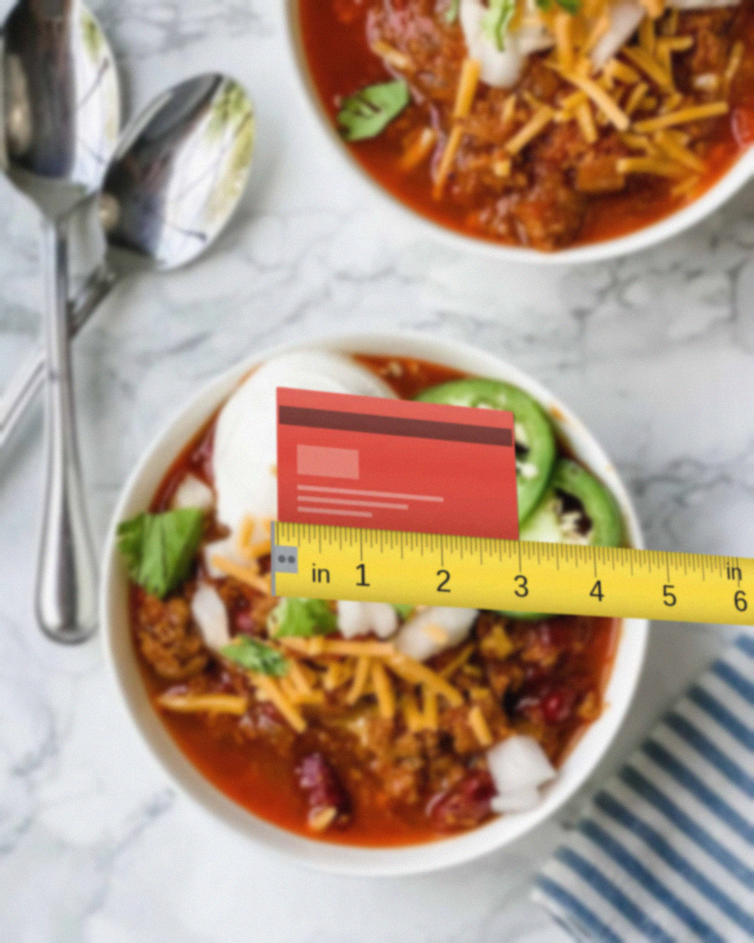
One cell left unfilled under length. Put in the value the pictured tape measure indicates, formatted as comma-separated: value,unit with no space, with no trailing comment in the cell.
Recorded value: 3,in
